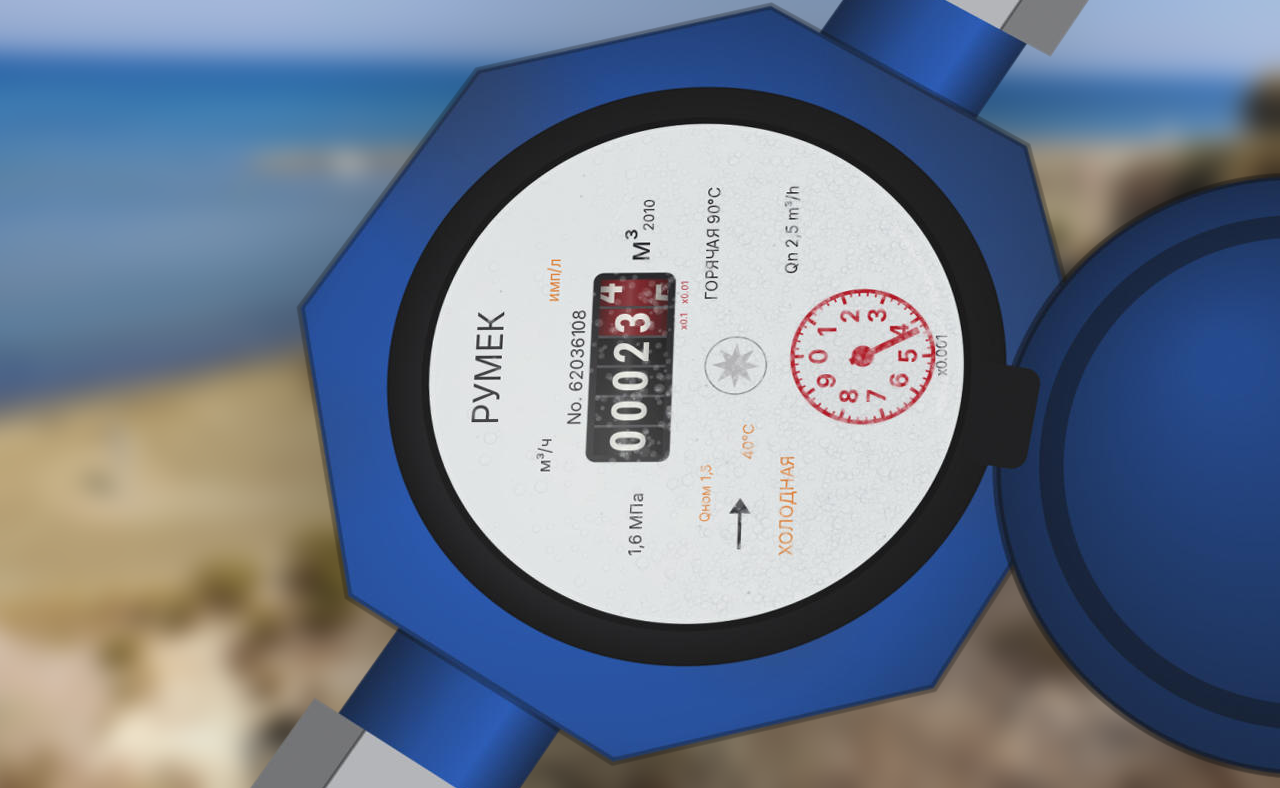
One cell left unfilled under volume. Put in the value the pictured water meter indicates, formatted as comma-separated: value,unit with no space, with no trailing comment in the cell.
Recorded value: 2.344,m³
